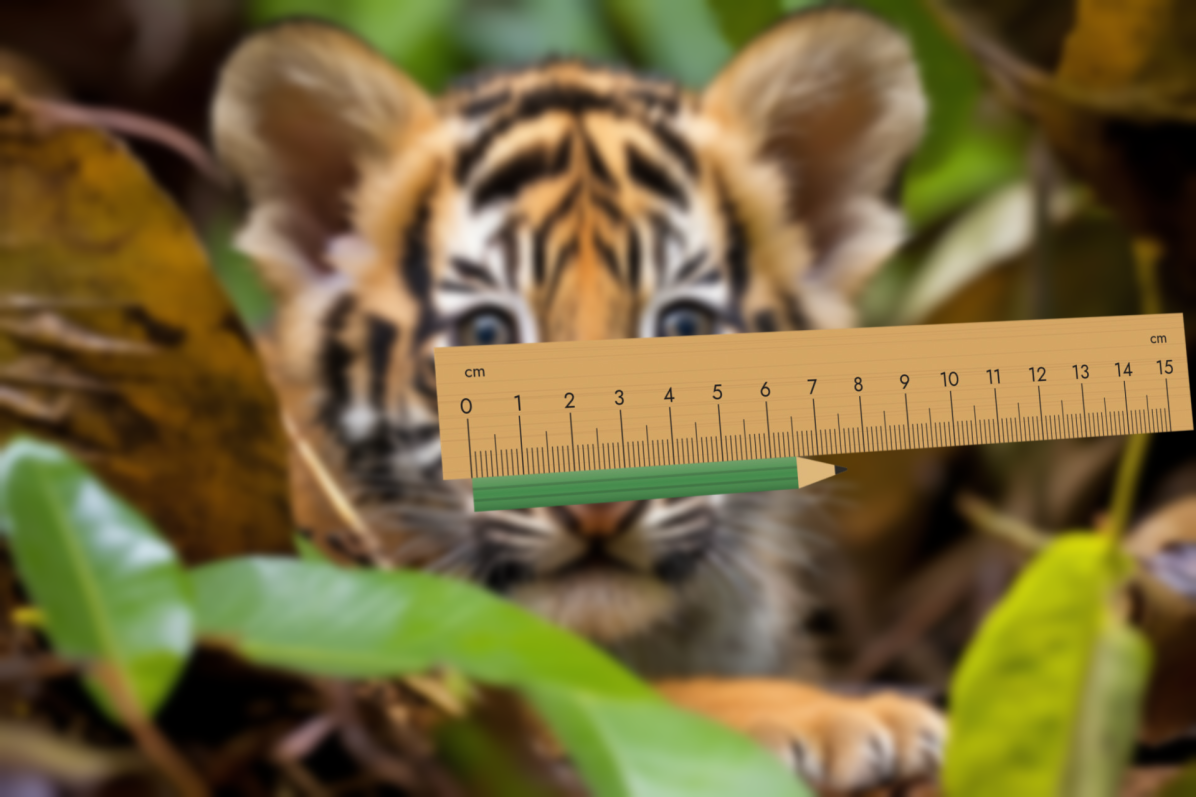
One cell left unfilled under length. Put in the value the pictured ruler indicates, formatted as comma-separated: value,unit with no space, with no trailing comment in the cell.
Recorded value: 7.6,cm
